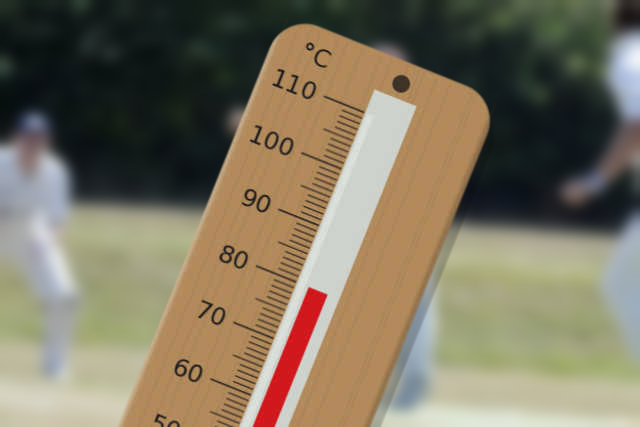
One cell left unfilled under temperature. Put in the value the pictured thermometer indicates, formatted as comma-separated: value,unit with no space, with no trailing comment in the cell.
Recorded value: 80,°C
